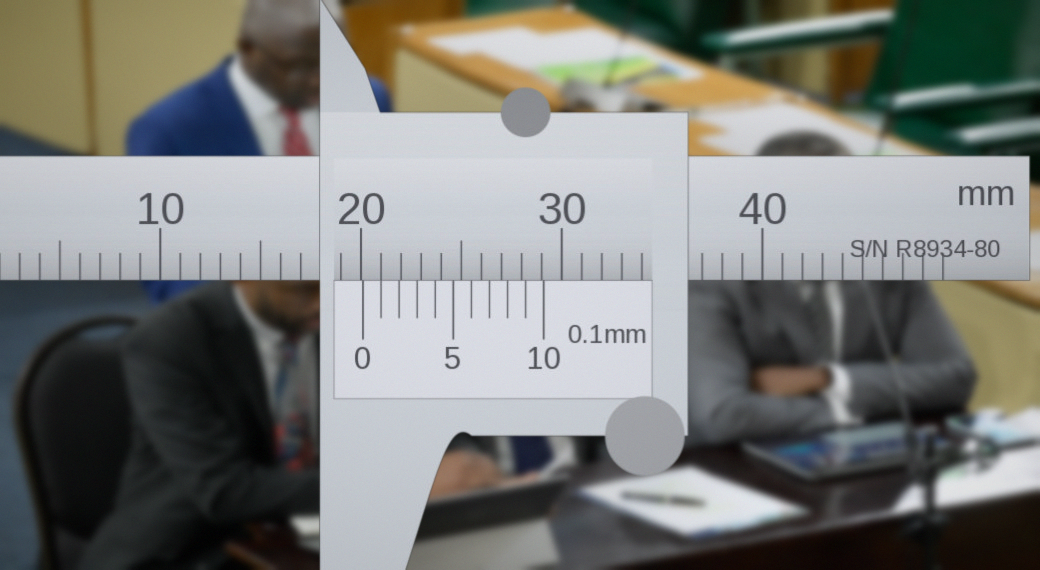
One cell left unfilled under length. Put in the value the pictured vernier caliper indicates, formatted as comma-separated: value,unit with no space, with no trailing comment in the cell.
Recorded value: 20.1,mm
